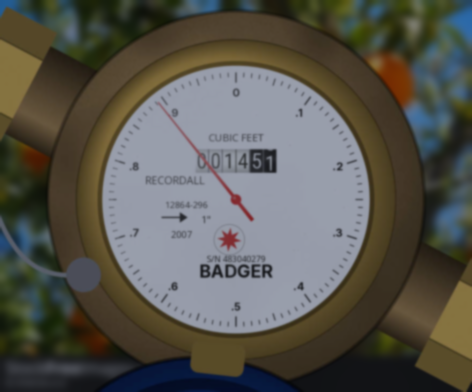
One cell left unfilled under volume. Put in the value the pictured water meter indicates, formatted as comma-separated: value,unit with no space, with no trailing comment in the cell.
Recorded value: 1450.89,ft³
